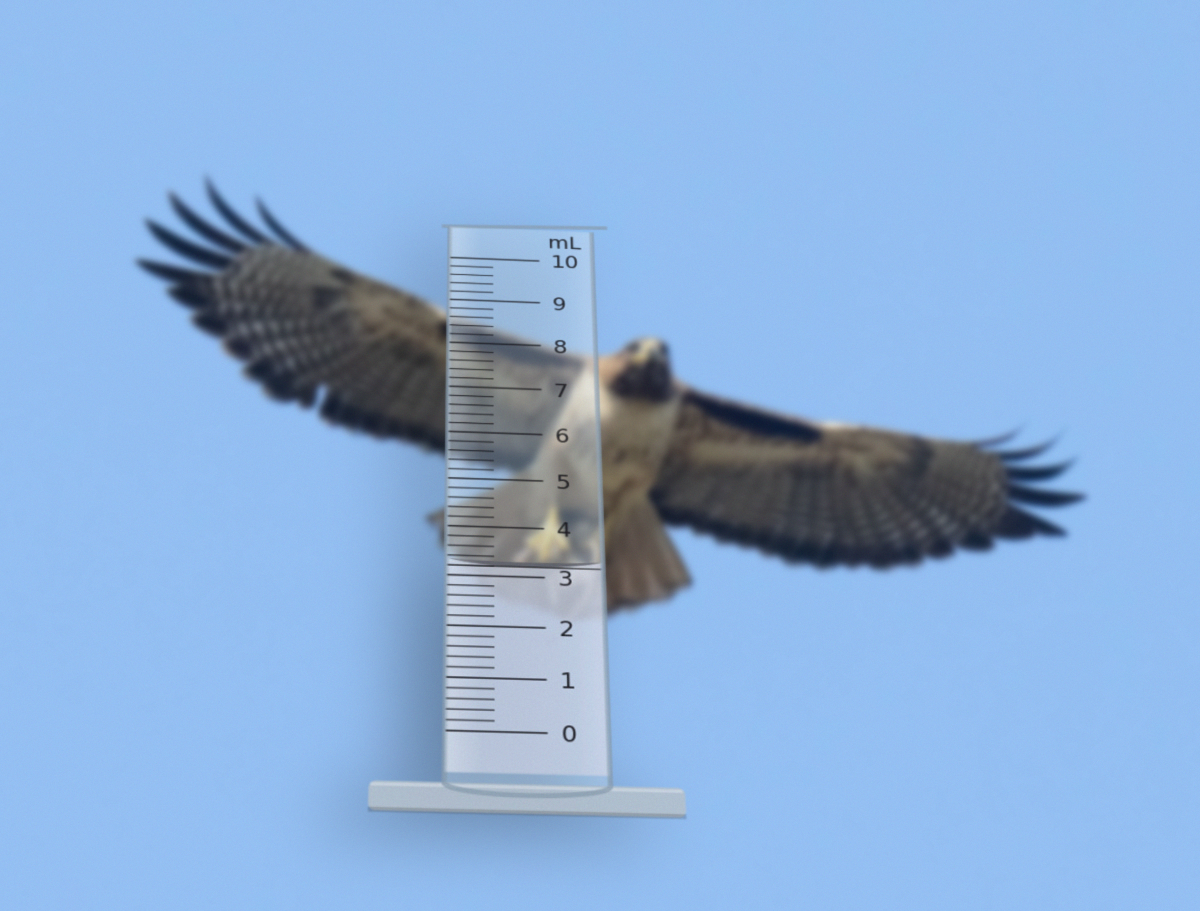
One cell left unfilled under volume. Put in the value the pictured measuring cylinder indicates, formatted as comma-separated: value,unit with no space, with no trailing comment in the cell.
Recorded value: 3.2,mL
